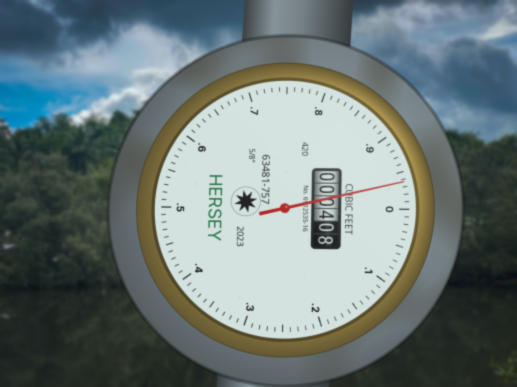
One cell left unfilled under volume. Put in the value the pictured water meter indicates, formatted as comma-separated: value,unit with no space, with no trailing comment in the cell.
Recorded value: 407.96,ft³
